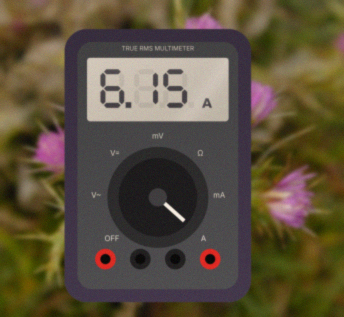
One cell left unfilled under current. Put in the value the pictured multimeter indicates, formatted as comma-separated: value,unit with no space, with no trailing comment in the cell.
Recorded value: 6.15,A
